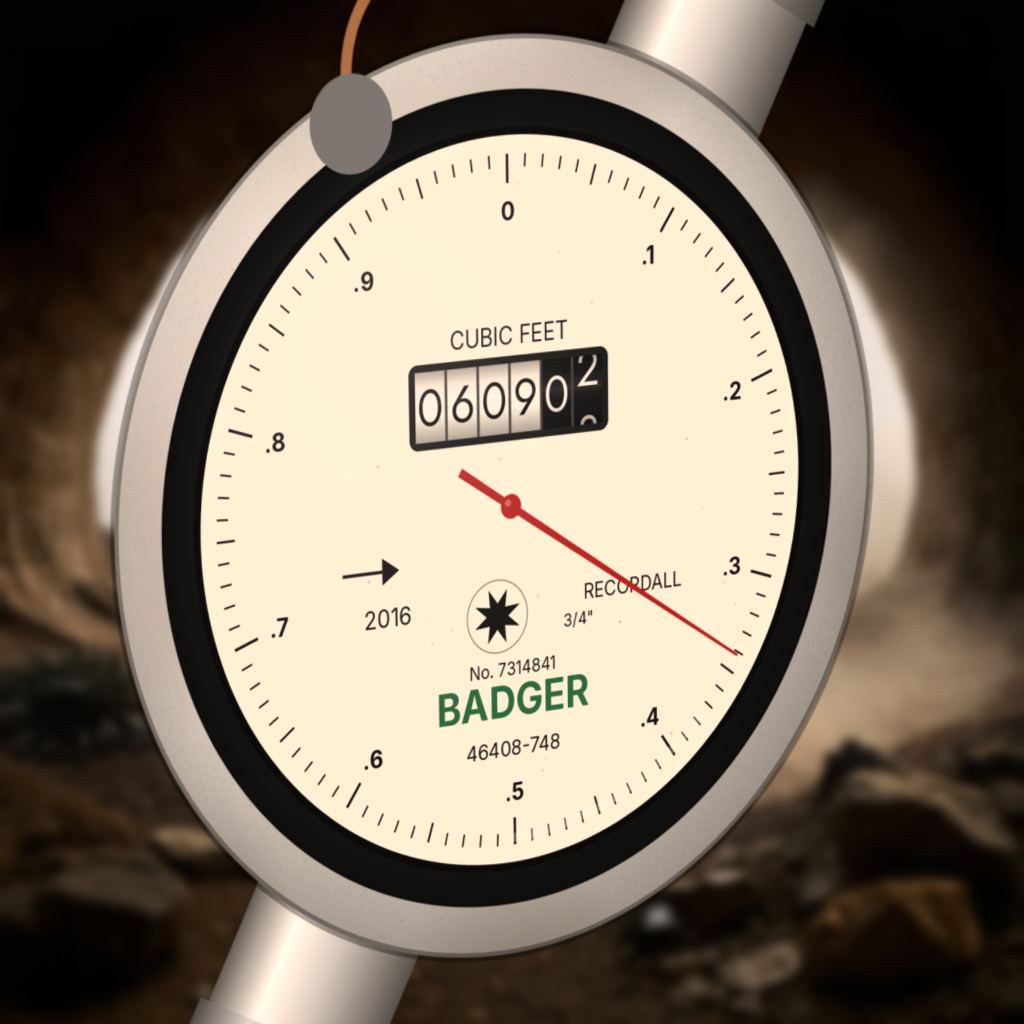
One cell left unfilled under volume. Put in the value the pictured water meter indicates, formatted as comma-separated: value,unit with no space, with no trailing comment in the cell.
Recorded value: 60902.34,ft³
